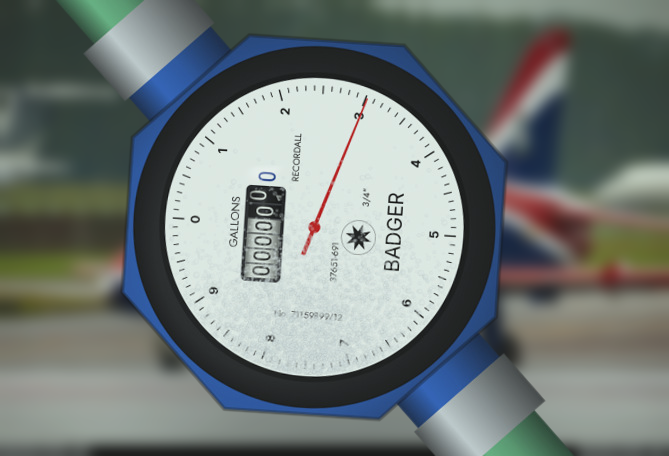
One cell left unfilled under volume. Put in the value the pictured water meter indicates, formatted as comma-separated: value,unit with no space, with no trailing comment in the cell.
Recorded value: 3.0,gal
